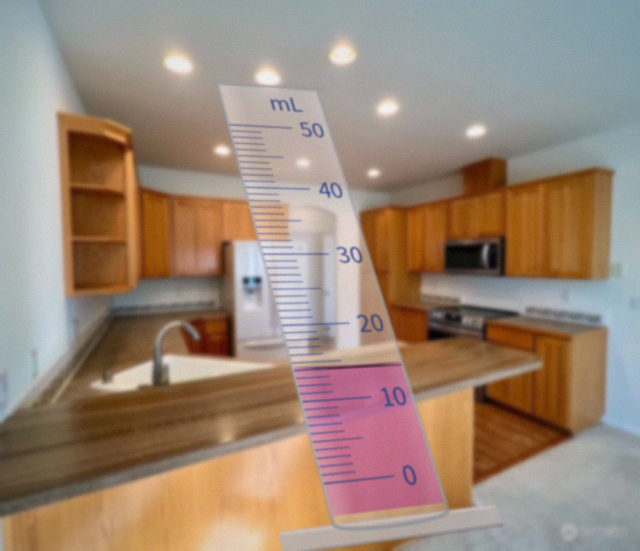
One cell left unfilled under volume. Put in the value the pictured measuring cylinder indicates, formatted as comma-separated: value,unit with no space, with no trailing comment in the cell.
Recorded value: 14,mL
